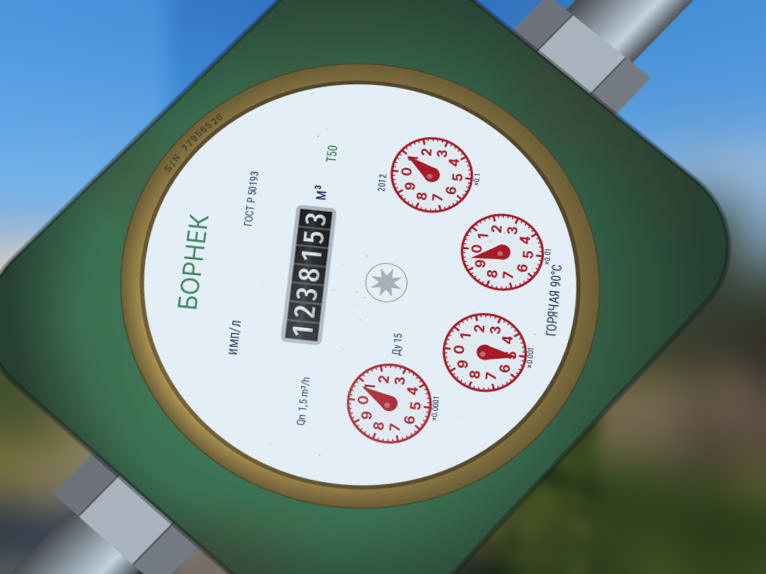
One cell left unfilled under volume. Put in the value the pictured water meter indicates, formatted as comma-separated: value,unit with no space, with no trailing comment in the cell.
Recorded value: 1238153.0950,m³
